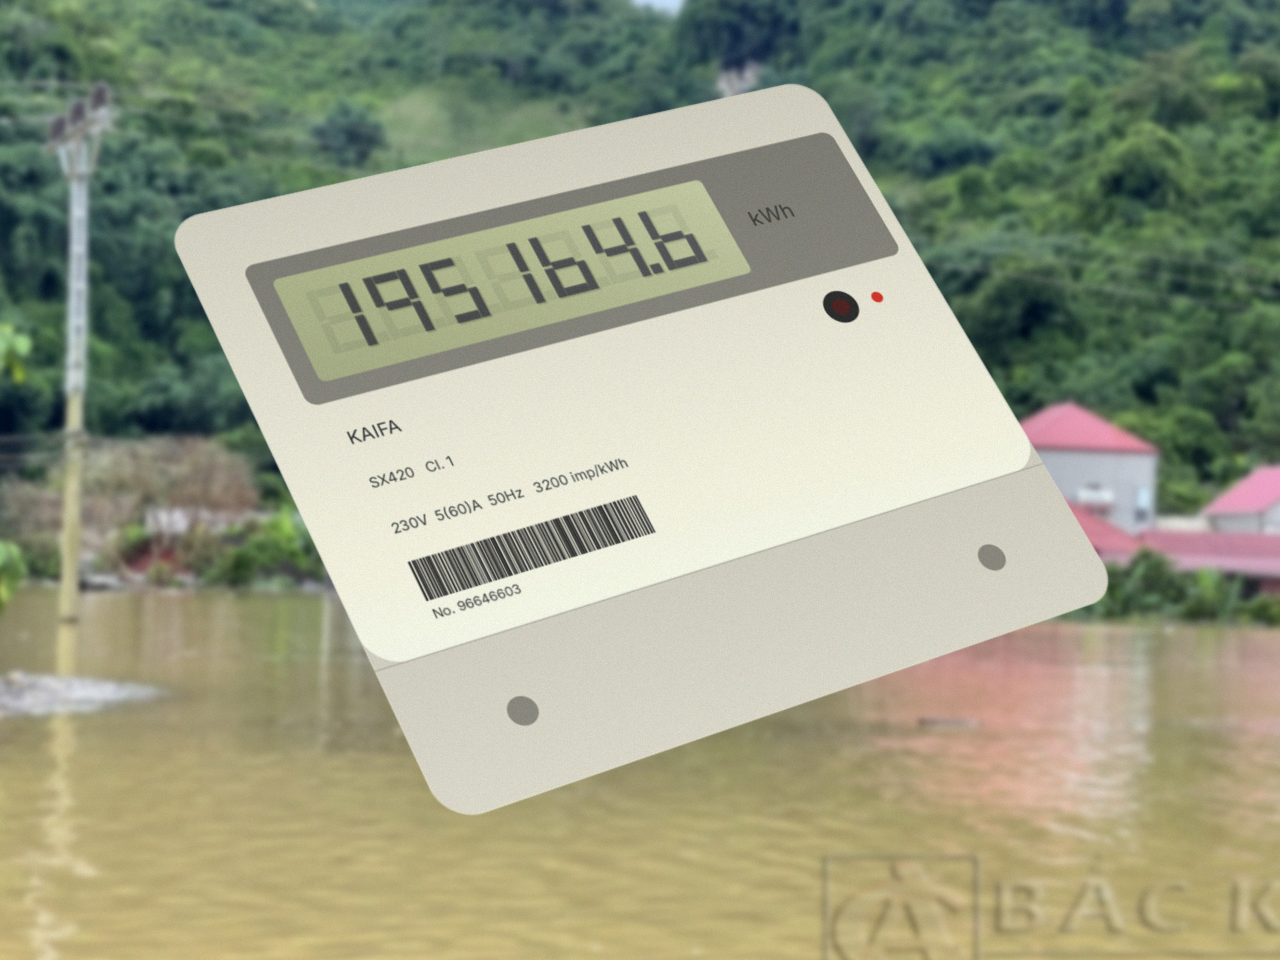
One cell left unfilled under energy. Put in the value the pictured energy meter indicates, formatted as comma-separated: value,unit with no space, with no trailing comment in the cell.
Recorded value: 195164.6,kWh
